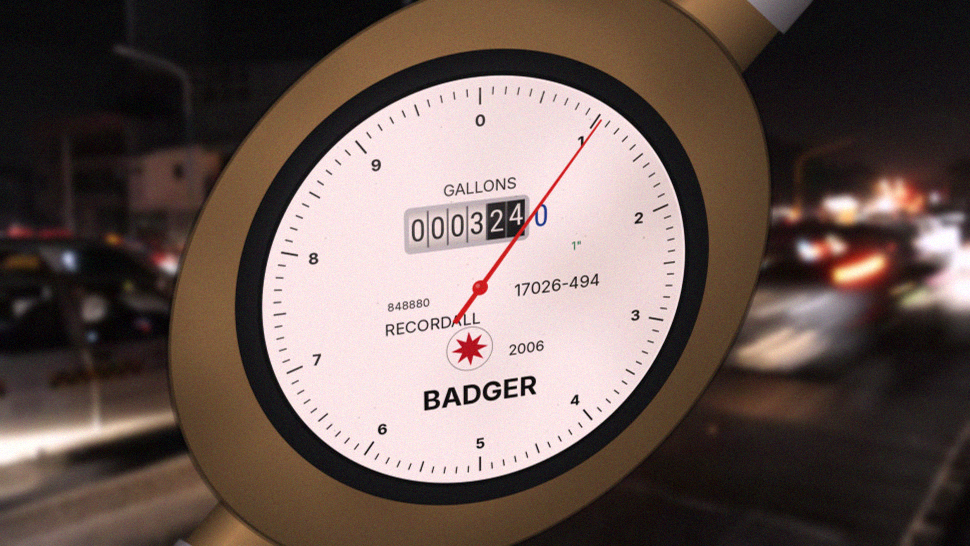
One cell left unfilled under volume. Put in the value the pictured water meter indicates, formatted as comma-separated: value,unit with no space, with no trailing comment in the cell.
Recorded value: 3241.0,gal
